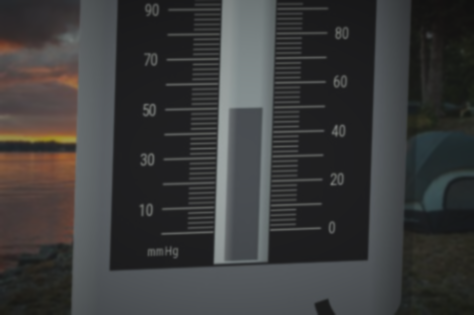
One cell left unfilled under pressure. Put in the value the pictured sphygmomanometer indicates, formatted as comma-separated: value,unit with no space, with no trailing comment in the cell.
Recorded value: 50,mmHg
